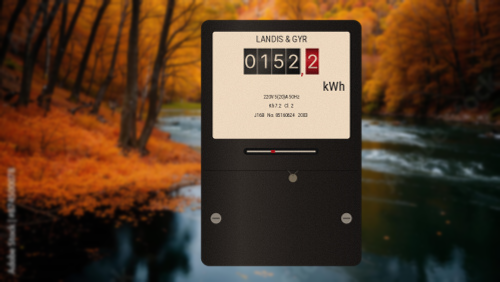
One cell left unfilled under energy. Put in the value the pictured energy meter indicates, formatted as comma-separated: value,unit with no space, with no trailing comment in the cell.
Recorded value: 152.2,kWh
